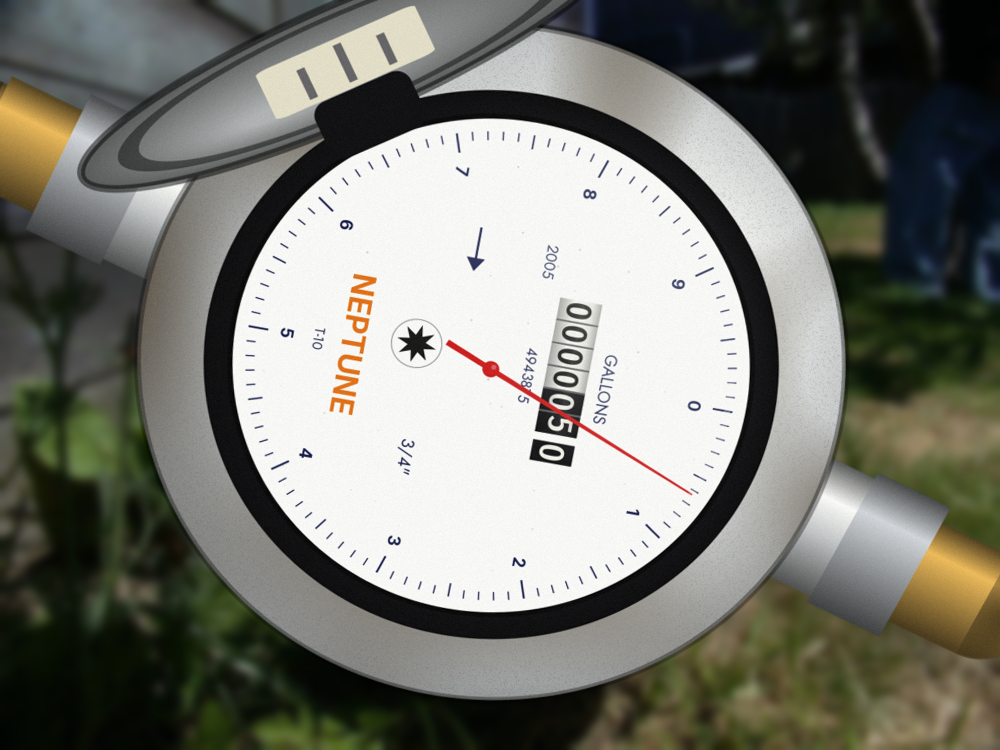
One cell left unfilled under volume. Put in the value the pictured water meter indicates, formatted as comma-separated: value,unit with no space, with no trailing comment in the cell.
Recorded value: 50.6,gal
